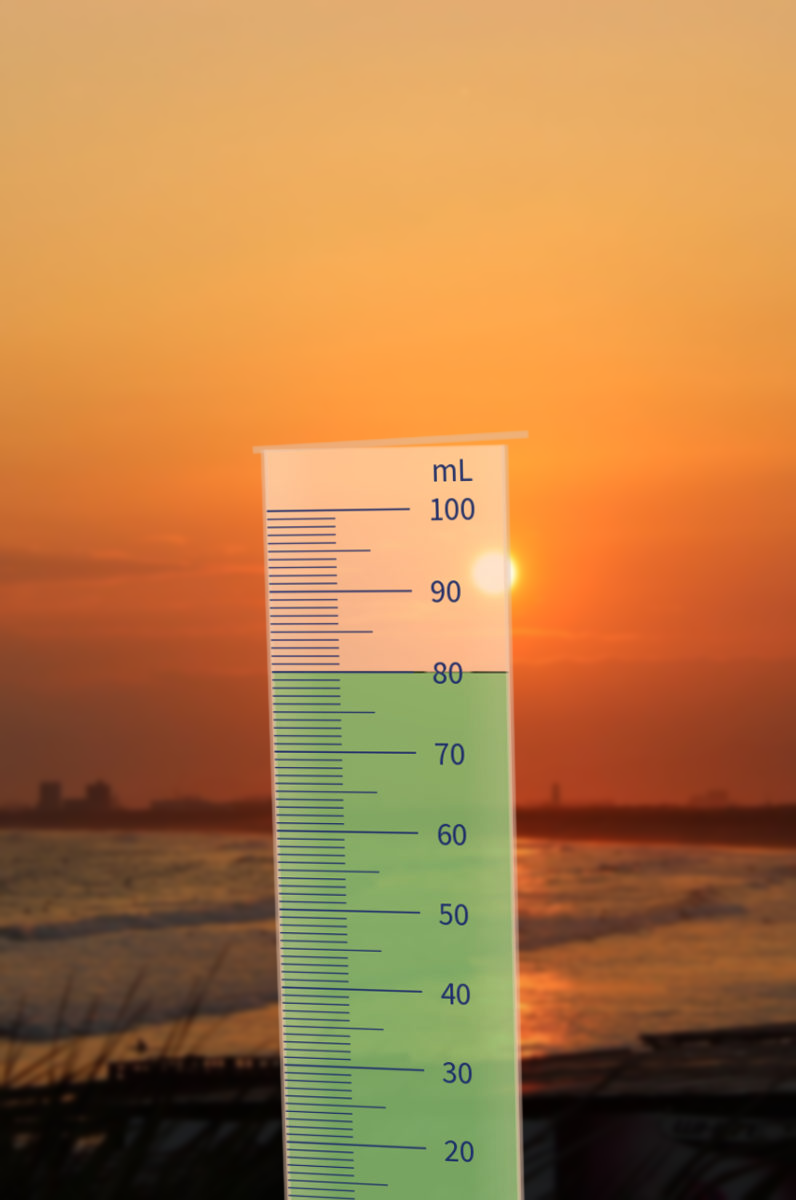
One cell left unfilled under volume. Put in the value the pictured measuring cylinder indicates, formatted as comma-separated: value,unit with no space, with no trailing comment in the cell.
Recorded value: 80,mL
